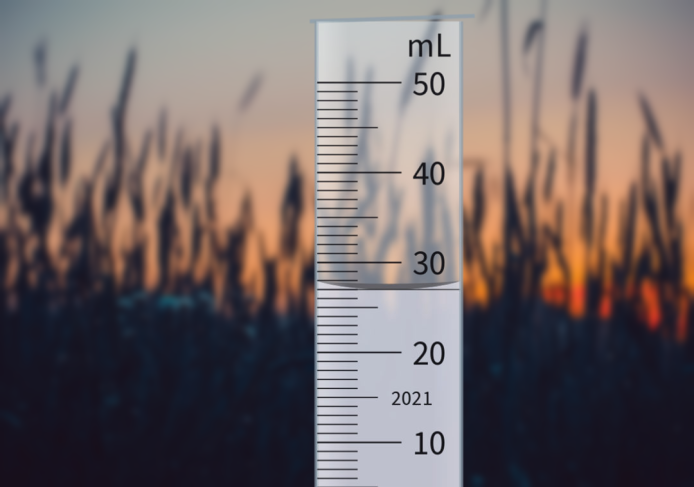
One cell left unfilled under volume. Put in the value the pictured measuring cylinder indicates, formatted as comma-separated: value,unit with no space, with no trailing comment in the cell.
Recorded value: 27,mL
